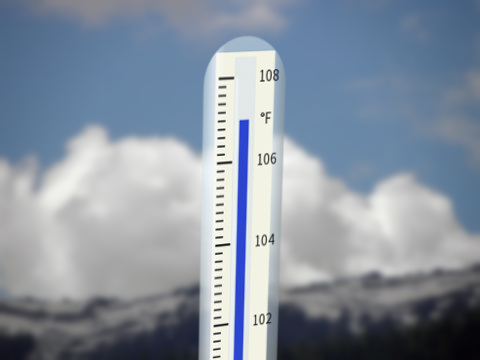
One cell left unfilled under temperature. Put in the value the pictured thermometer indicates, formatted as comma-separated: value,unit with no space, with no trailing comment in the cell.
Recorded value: 107,°F
